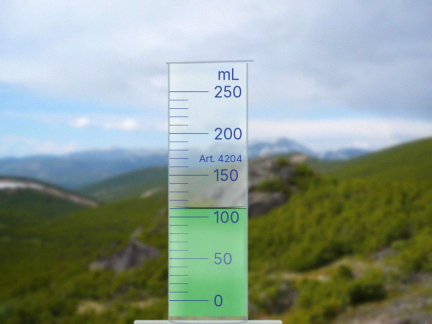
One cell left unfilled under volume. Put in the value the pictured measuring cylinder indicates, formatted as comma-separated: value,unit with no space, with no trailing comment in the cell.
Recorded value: 110,mL
